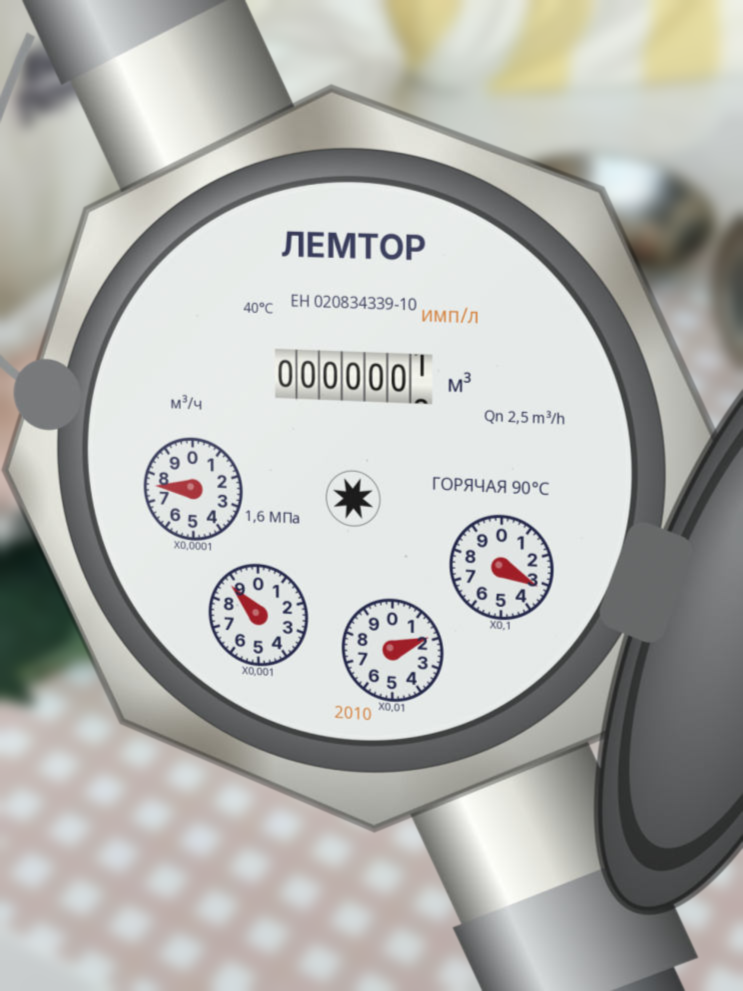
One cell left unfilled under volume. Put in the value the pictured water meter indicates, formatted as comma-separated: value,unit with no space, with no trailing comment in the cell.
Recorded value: 1.3187,m³
